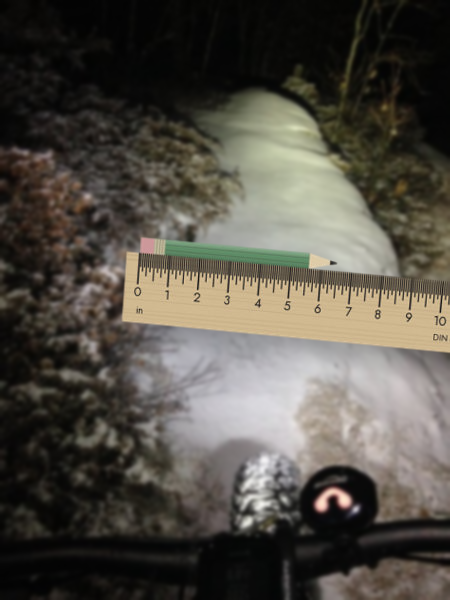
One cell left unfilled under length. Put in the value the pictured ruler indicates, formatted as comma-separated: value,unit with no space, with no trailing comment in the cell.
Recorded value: 6.5,in
